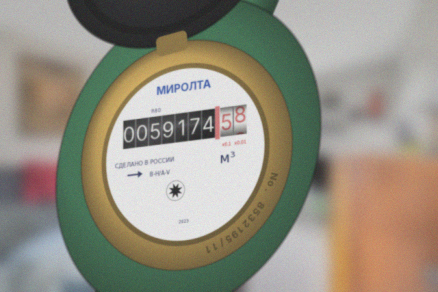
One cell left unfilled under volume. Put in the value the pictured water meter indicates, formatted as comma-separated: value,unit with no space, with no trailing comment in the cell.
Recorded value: 59174.58,m³
